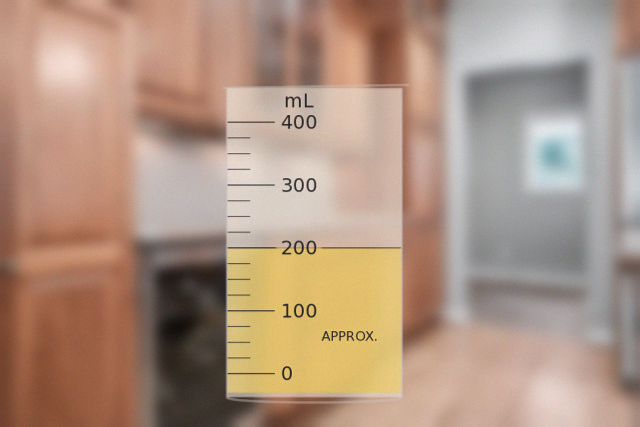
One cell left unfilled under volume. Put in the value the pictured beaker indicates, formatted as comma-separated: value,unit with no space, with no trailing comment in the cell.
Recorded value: 200,mL
